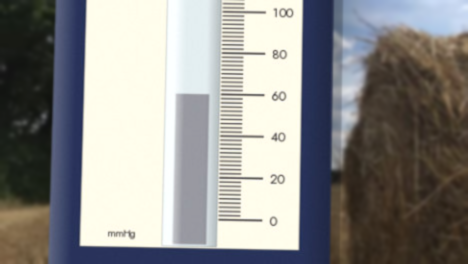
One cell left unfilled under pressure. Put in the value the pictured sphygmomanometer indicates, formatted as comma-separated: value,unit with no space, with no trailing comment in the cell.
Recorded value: 60,mmHg
